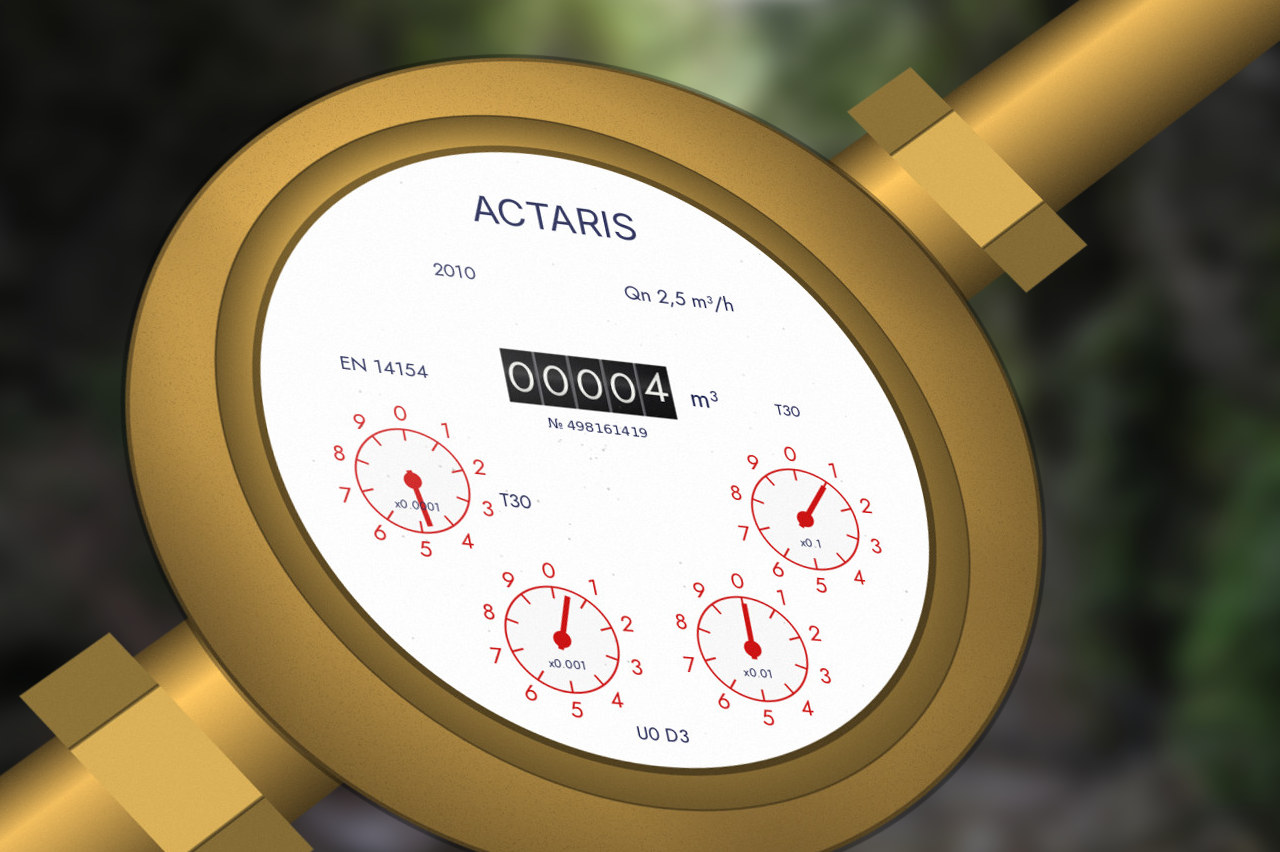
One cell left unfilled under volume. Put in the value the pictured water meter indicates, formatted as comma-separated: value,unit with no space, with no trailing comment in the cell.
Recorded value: 4.1004,m³
